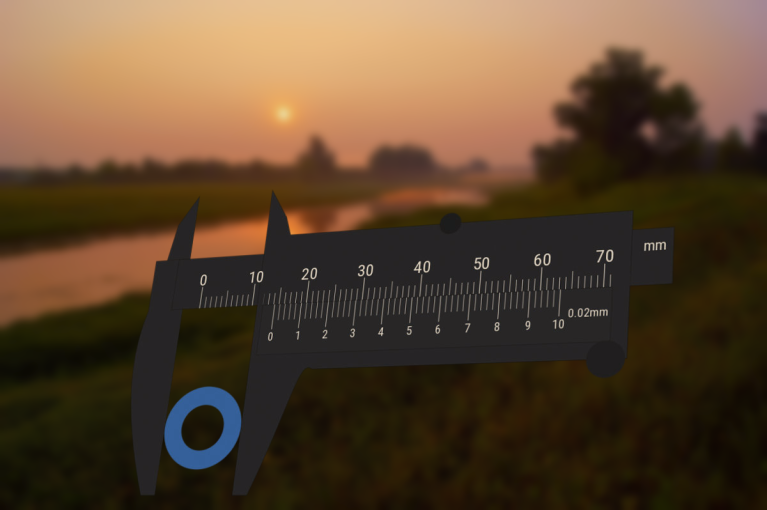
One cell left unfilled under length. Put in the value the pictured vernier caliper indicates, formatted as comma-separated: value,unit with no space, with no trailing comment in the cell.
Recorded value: 14.2,mm
